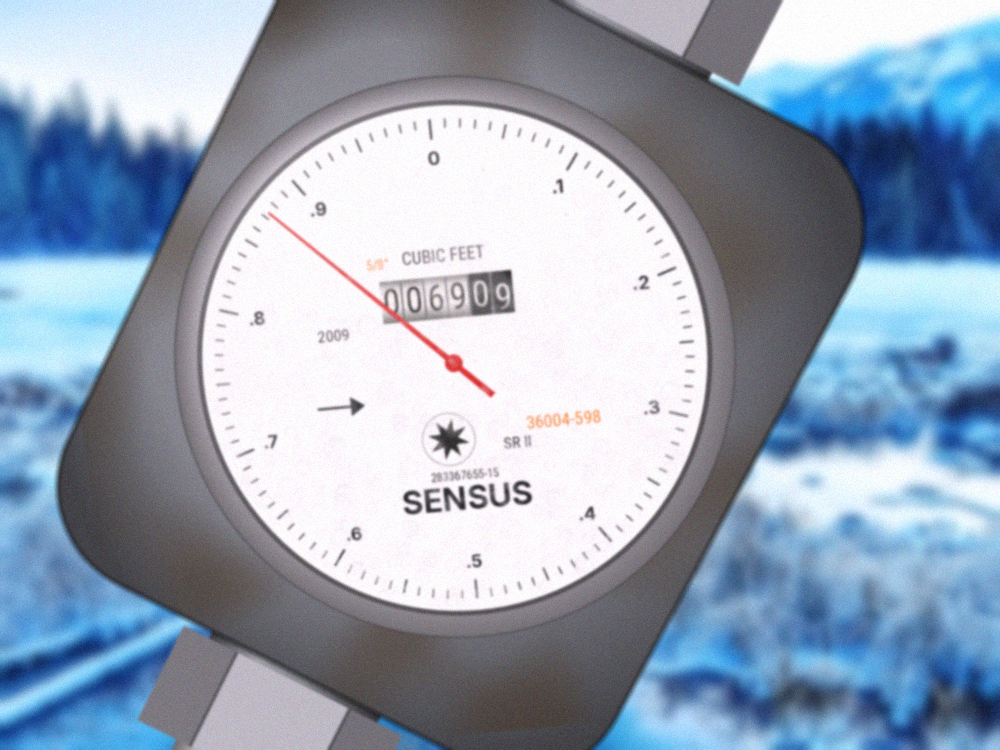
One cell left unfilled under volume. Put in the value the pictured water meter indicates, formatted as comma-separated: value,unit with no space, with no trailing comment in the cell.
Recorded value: 6908.87,ft³
